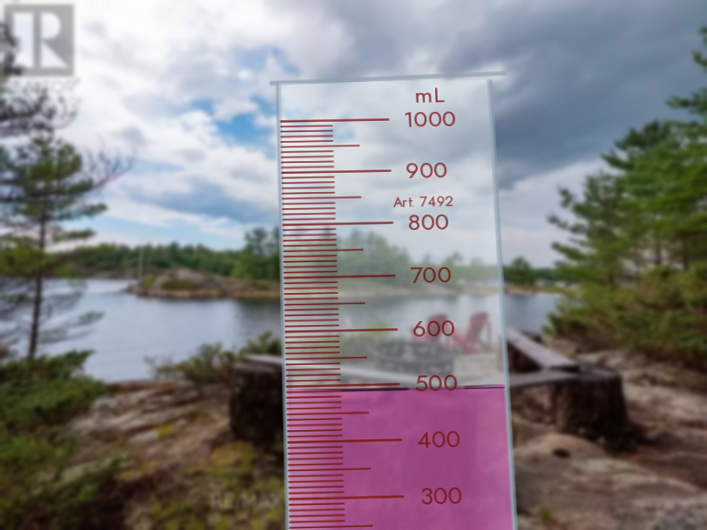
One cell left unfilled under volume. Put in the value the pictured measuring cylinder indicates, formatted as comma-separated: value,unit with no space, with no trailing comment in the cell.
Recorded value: 490,mL
